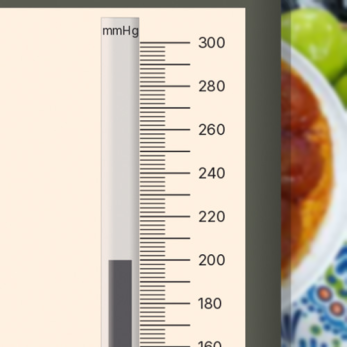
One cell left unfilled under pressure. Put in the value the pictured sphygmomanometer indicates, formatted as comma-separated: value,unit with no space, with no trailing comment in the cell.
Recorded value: 200,mmHg
